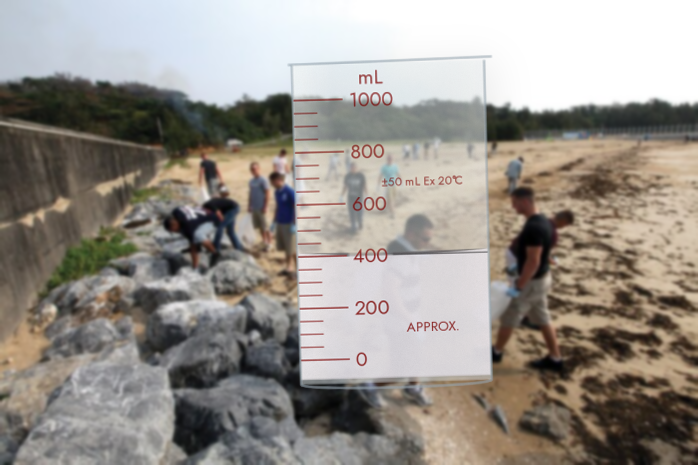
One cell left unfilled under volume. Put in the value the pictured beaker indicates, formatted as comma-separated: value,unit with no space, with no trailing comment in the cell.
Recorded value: 400,mL
